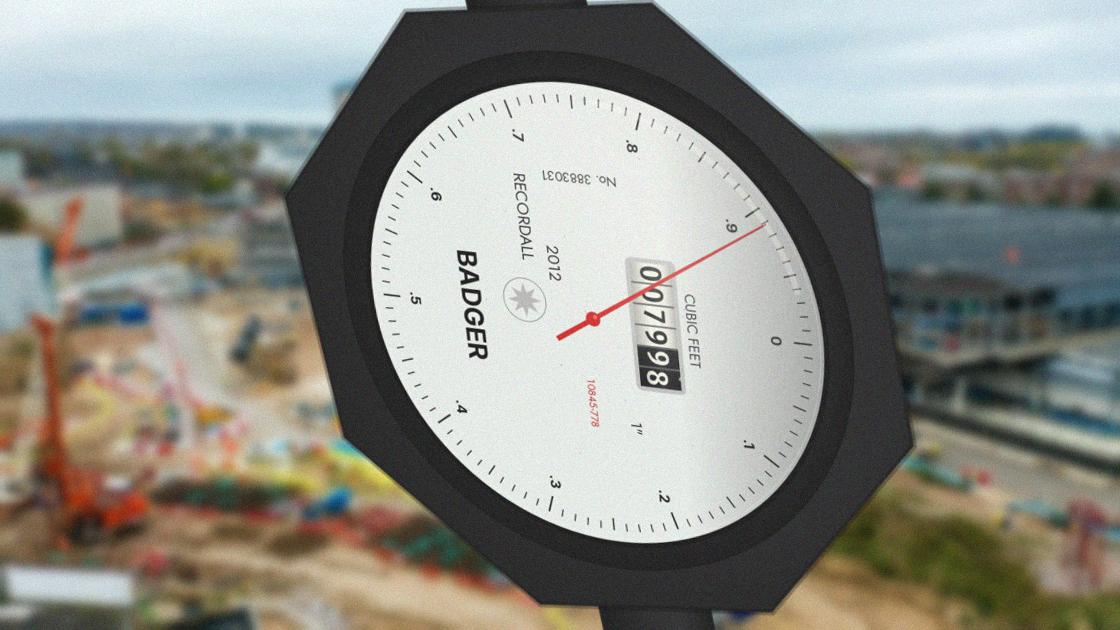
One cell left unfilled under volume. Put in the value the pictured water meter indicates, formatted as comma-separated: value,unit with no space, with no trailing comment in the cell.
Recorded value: 7997.91,ft³
